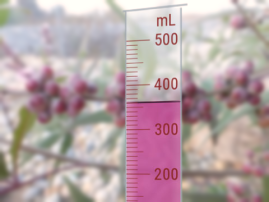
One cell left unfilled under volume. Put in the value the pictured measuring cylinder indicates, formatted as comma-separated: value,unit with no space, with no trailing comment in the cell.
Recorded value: 360,mL
